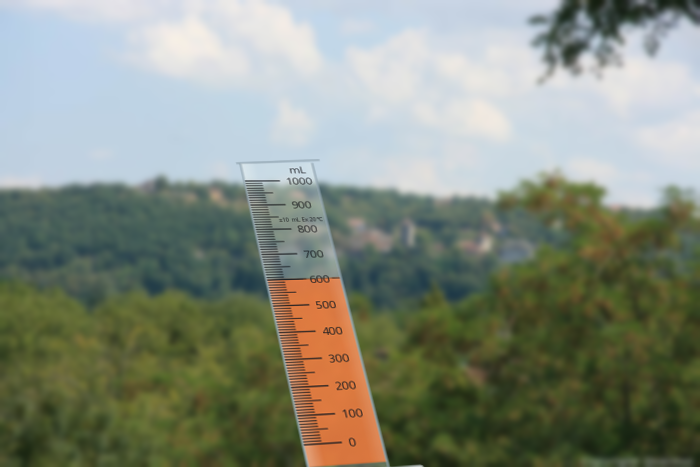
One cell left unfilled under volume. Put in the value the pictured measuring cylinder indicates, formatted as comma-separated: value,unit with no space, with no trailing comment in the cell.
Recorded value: 600,mL
